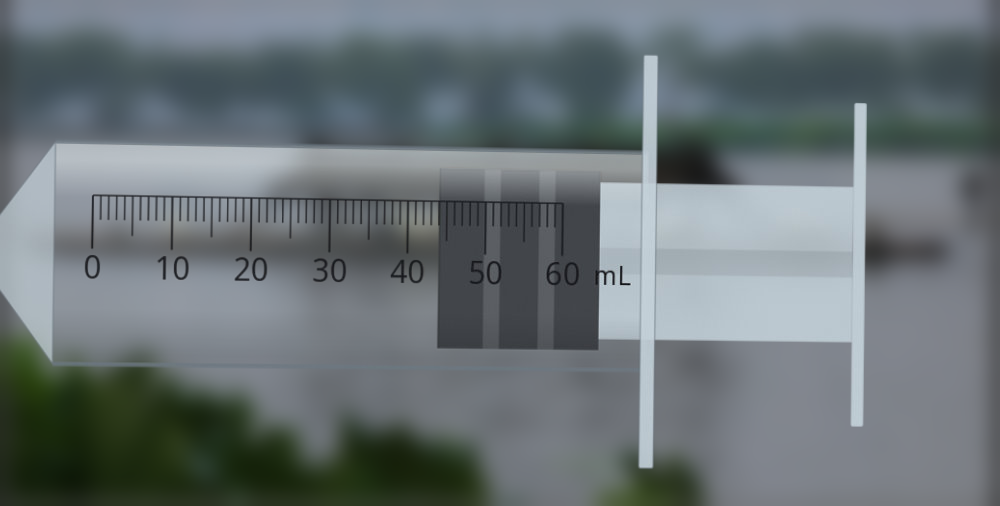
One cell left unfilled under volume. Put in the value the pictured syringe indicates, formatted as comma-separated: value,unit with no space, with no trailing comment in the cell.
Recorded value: 44,mL
